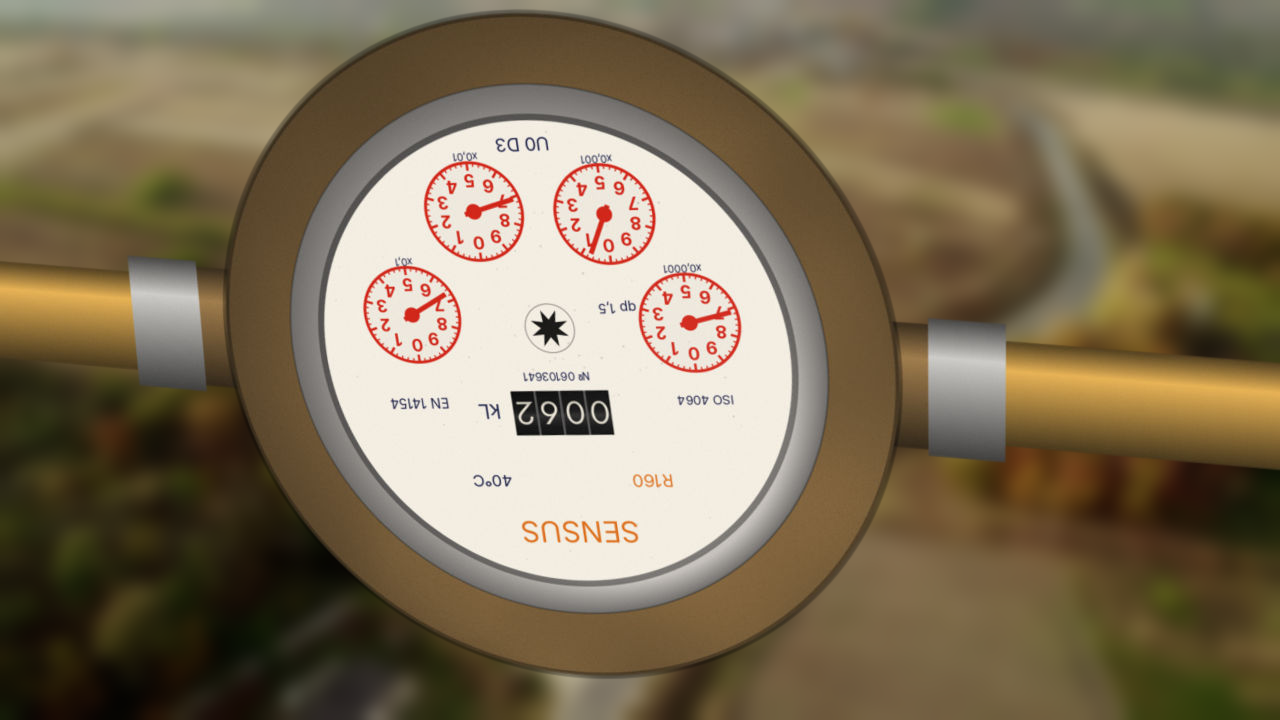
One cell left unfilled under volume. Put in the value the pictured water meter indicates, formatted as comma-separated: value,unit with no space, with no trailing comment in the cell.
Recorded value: 62.6707,kL
